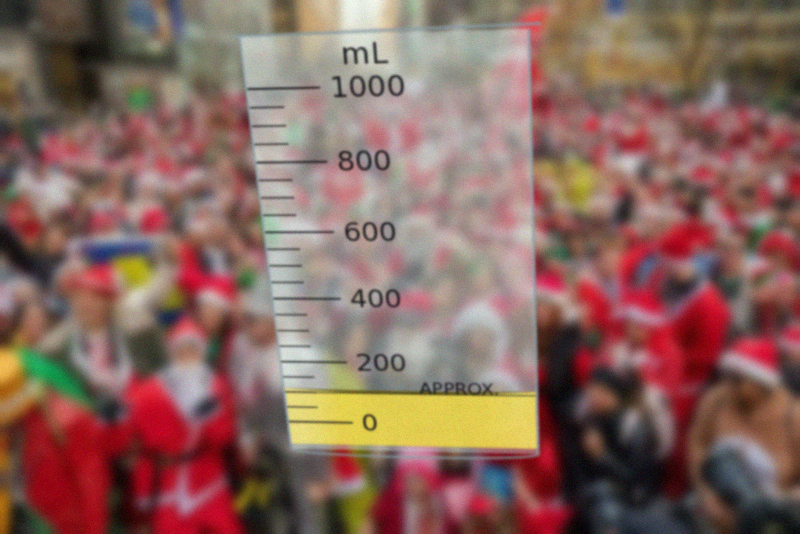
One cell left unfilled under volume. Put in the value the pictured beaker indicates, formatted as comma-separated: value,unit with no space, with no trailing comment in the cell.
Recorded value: 100,mL
